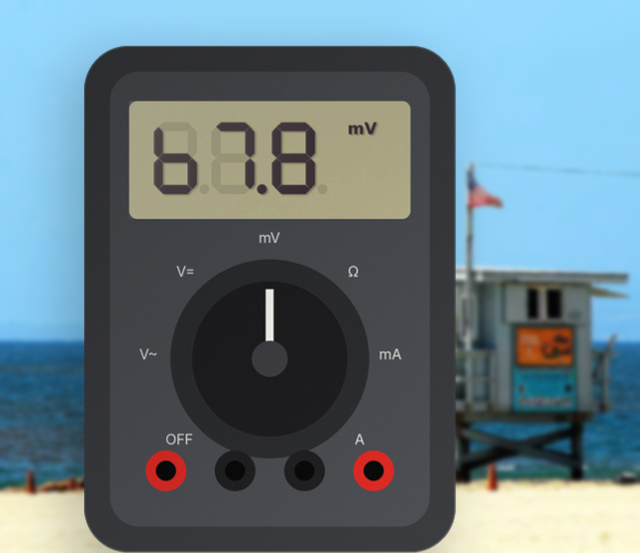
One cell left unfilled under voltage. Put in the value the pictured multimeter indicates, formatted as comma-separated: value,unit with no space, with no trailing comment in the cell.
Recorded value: 67.8,mV
